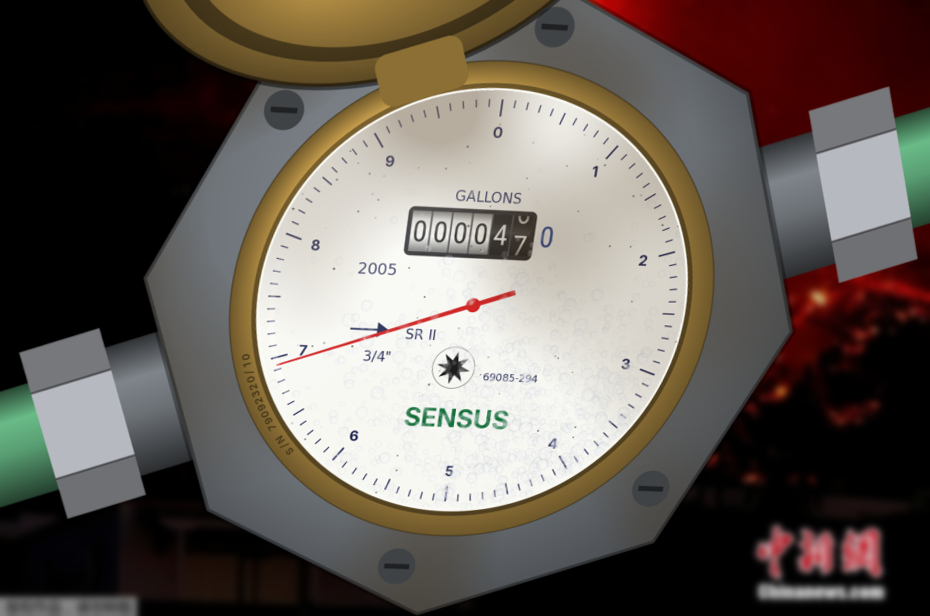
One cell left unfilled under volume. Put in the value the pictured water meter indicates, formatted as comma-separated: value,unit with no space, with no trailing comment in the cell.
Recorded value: 466.9,gal
